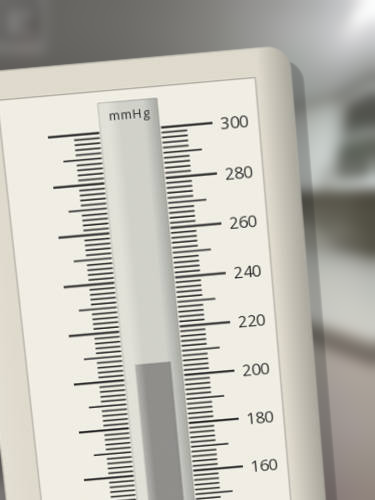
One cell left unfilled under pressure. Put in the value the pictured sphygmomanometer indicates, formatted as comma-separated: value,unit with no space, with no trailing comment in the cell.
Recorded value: 206,mmHg
